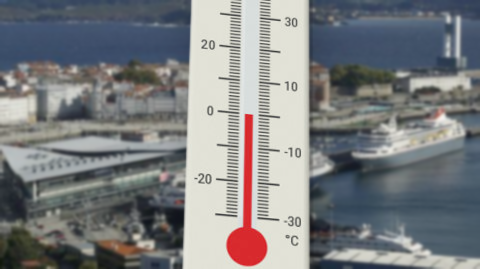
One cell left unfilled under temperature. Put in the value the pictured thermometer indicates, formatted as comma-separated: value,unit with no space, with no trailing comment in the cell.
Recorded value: 0,°C
